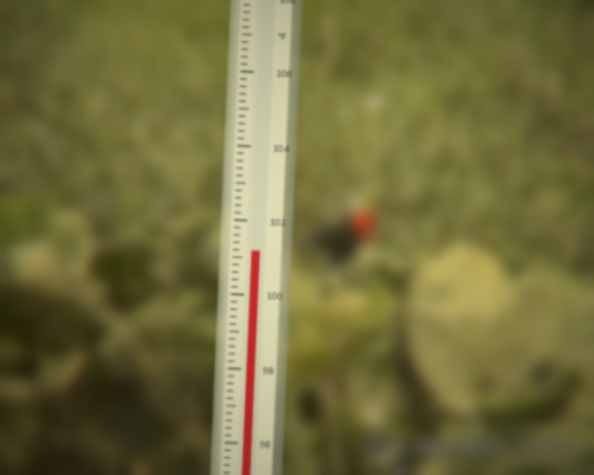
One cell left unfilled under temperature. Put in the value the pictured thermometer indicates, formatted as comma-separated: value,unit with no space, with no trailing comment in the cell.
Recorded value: 101.2,°F
